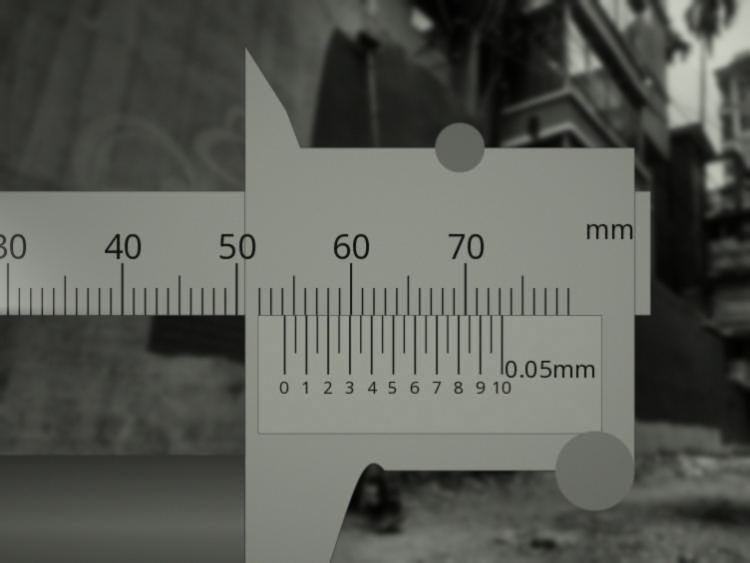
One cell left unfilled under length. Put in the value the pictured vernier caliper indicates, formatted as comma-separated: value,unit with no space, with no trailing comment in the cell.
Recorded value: 54.2,mm
